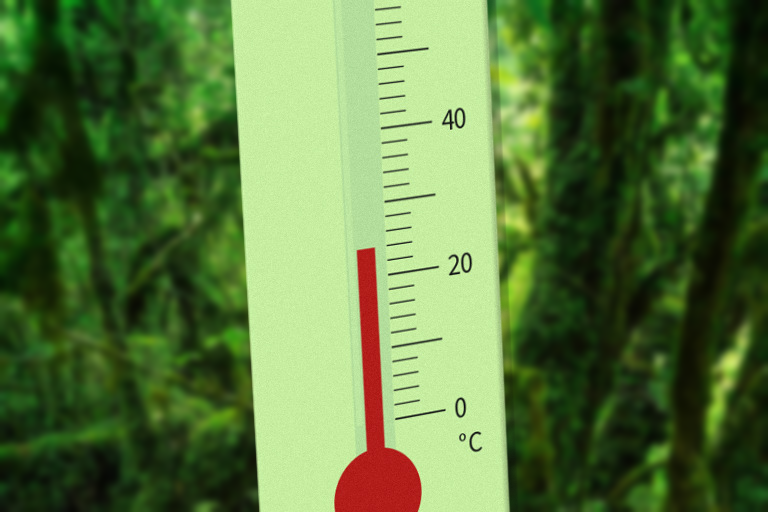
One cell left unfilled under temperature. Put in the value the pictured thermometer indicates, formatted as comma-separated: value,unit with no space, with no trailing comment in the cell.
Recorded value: 24,°C
